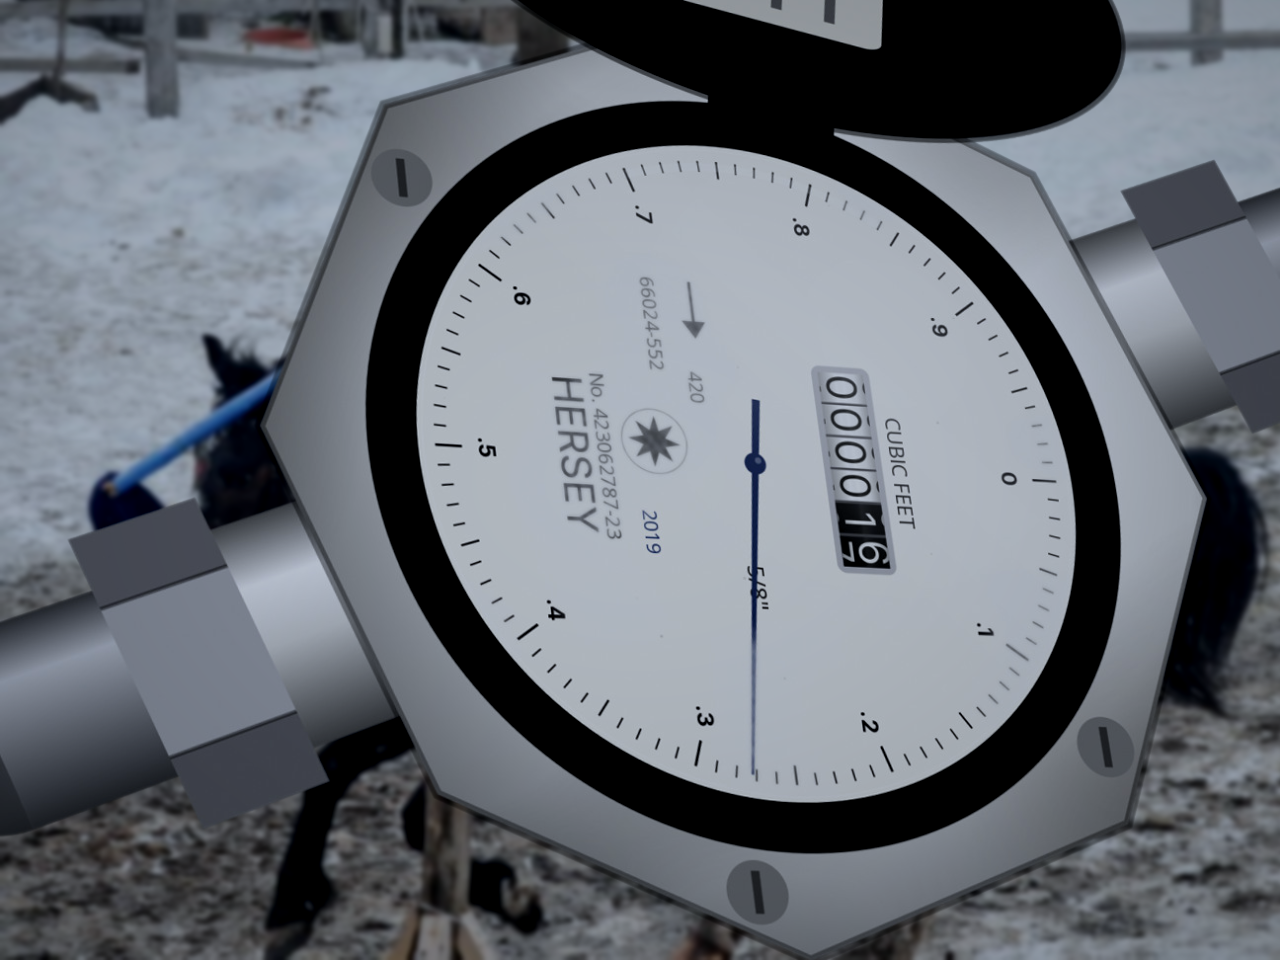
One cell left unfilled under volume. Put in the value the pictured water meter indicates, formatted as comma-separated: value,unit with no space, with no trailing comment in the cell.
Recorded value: 16.27,ft³
